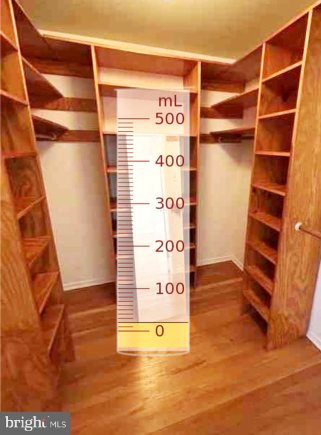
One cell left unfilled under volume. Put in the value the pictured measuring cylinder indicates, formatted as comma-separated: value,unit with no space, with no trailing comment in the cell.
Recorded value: 20,mL
